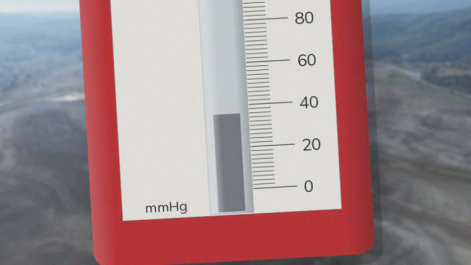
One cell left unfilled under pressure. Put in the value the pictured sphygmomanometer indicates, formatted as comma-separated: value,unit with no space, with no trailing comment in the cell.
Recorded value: 36,mmHg
